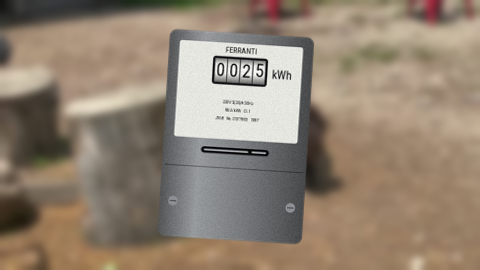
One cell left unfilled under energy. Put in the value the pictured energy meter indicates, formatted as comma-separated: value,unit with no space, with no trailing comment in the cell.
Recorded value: 25,kWh
